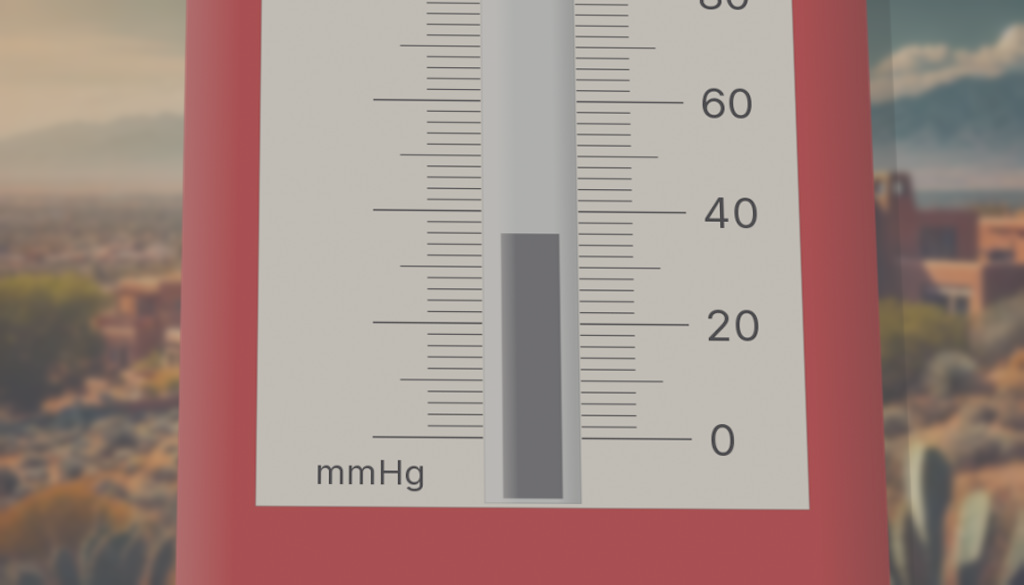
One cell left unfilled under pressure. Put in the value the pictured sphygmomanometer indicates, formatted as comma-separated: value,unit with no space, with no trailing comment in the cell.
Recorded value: 36,mmHg
